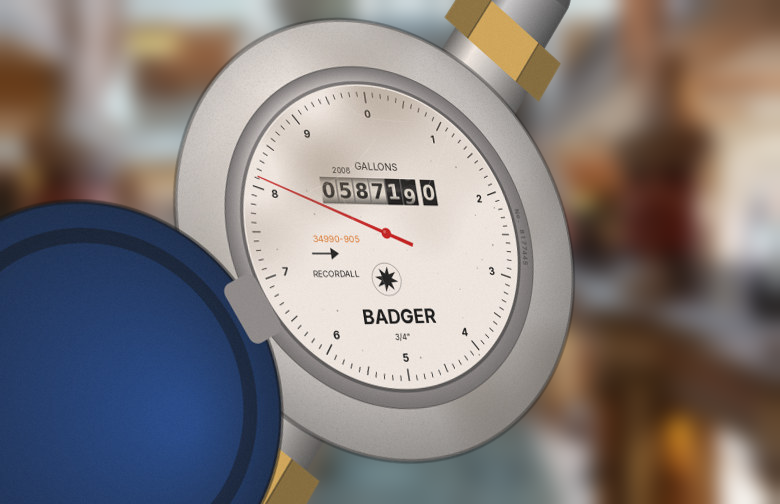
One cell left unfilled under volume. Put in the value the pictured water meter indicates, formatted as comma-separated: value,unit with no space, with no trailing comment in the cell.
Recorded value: 587188.1,gal
